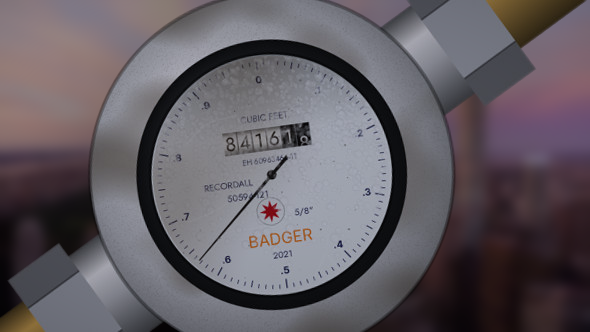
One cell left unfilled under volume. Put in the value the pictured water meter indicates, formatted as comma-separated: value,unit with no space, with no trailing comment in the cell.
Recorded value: 841617.63,ft³
